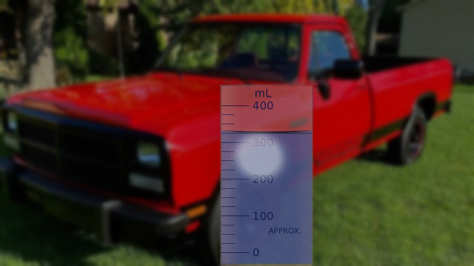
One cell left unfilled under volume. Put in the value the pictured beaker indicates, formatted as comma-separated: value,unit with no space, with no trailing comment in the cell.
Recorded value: 325,mL
